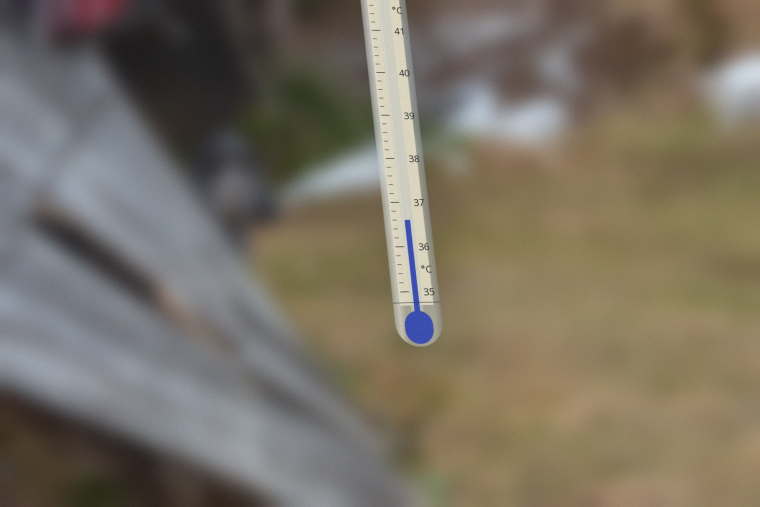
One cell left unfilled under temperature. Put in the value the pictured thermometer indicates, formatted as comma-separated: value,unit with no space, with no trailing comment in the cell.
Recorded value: 36.6,°C
